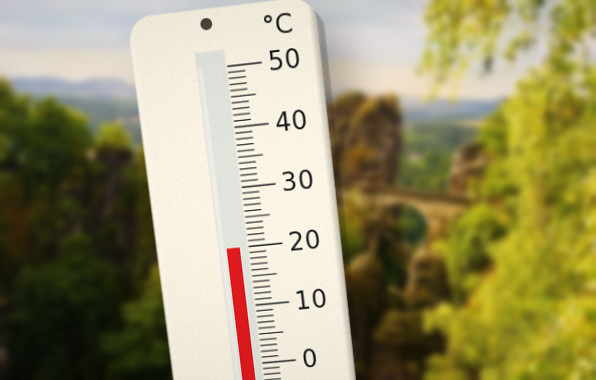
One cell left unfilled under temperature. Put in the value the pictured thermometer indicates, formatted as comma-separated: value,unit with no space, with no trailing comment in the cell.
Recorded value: 20,°C
